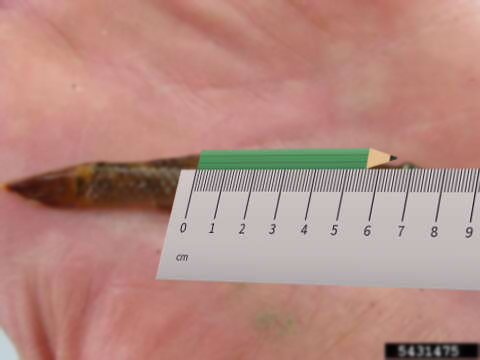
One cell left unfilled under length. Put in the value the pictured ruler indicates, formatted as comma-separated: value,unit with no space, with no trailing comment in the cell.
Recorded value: 6.5,cm
